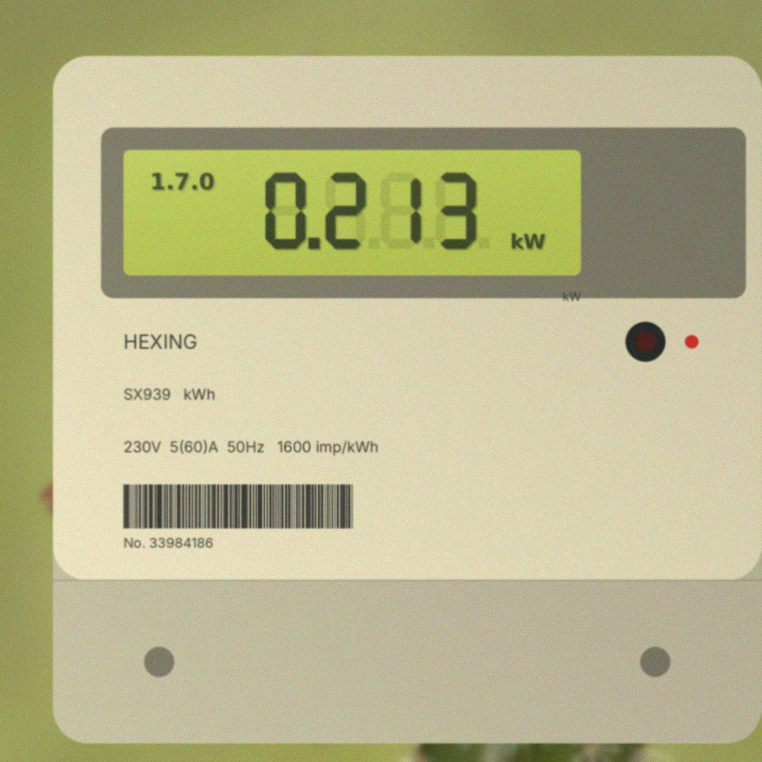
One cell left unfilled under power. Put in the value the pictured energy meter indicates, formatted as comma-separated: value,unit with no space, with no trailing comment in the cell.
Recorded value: 0.213,kW
